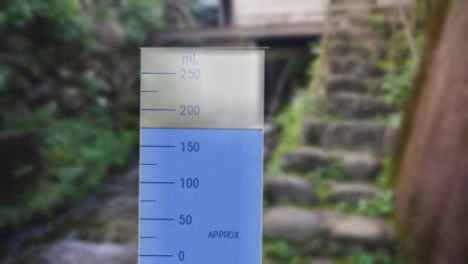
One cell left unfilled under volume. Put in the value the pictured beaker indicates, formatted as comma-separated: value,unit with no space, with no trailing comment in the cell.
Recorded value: 175,mL
